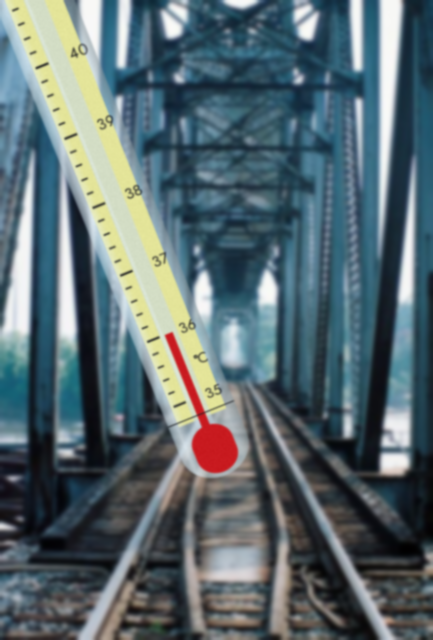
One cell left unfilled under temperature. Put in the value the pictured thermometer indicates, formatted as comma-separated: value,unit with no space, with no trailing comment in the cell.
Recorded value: 36,°C
